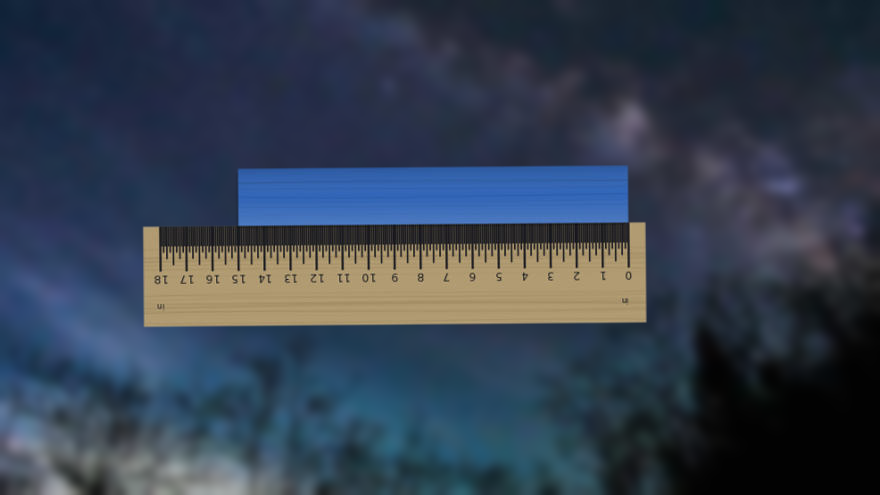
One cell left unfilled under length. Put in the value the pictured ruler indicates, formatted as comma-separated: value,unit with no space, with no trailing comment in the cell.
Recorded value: 15,in
